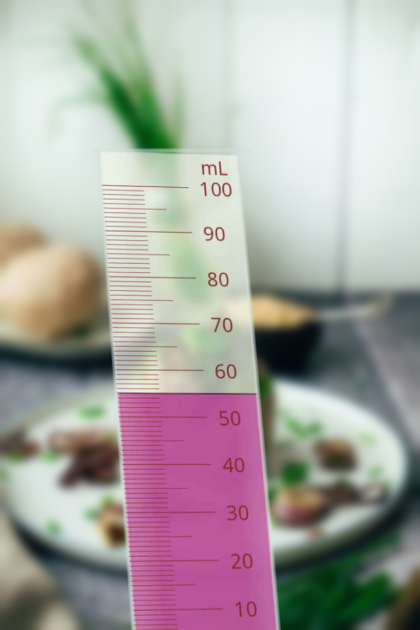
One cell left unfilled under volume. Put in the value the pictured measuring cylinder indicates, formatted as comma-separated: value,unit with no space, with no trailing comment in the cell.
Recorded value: 55,mL
